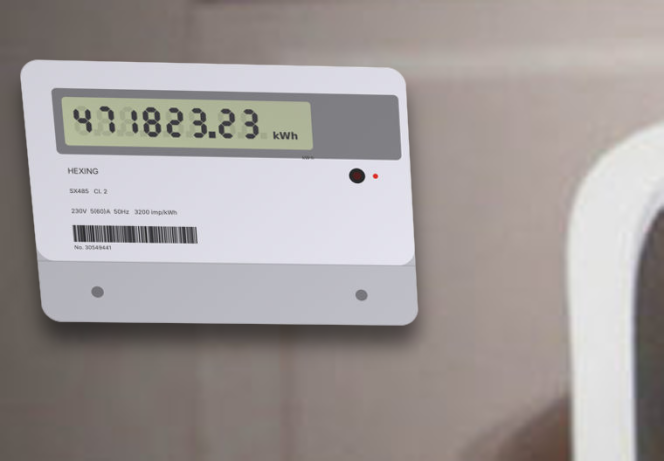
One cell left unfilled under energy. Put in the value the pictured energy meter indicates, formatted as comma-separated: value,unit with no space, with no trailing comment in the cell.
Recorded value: 471823.23,kWh
